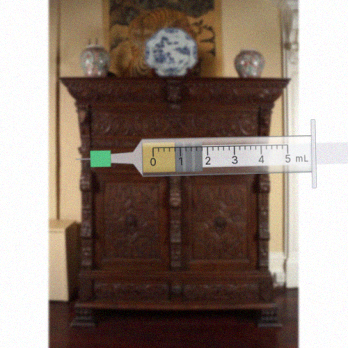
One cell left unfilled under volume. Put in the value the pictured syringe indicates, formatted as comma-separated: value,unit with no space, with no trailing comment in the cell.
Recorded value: 0.8,mL
